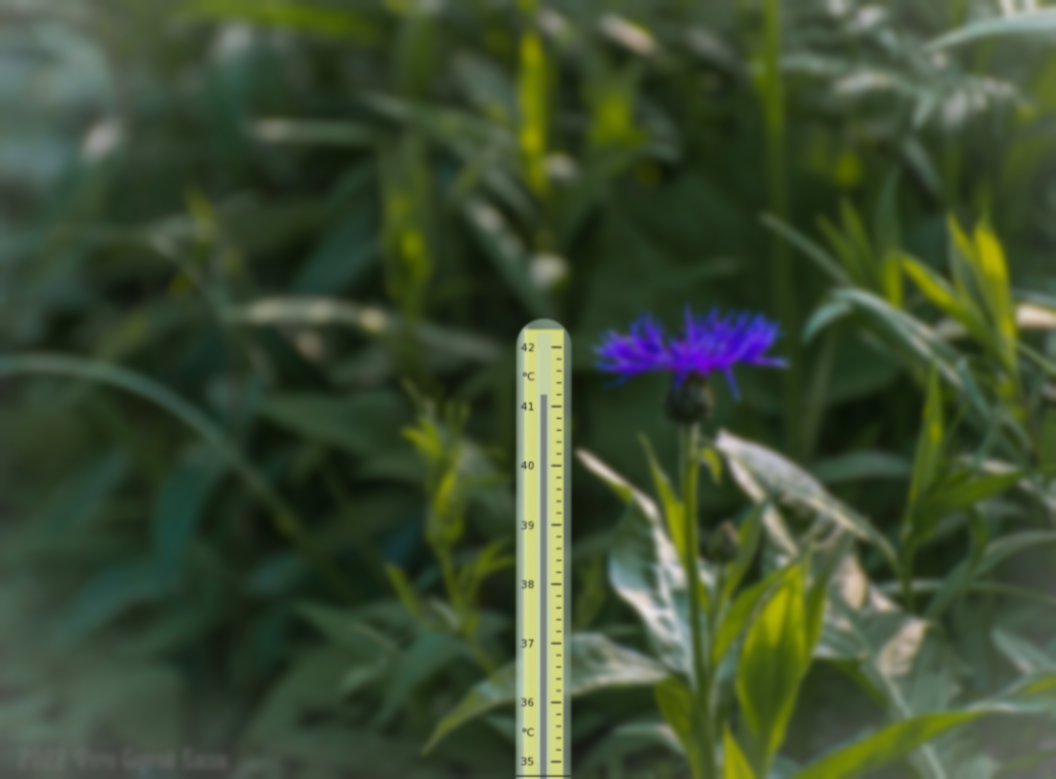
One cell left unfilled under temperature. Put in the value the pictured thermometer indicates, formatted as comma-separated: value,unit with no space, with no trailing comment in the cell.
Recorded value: 41.2,°C
